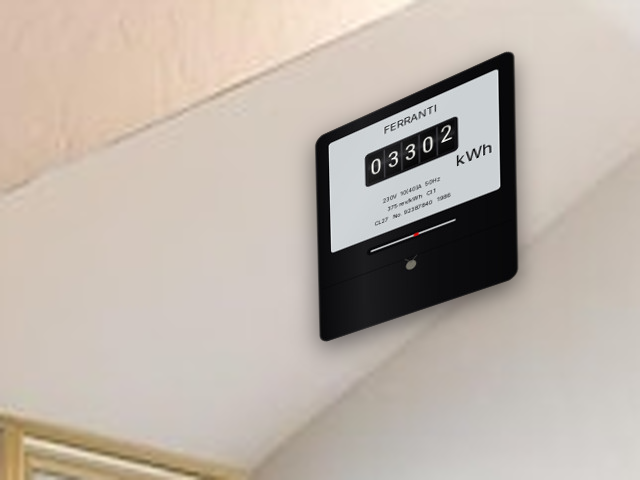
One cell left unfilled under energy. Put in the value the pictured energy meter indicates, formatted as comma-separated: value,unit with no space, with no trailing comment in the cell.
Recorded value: 3302,kWh
